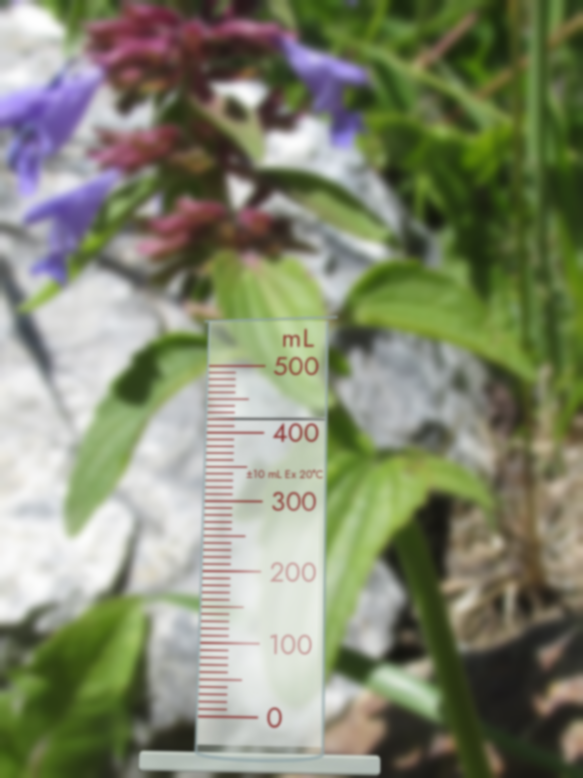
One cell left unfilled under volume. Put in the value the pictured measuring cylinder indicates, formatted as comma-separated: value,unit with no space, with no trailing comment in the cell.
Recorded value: 420,mL
